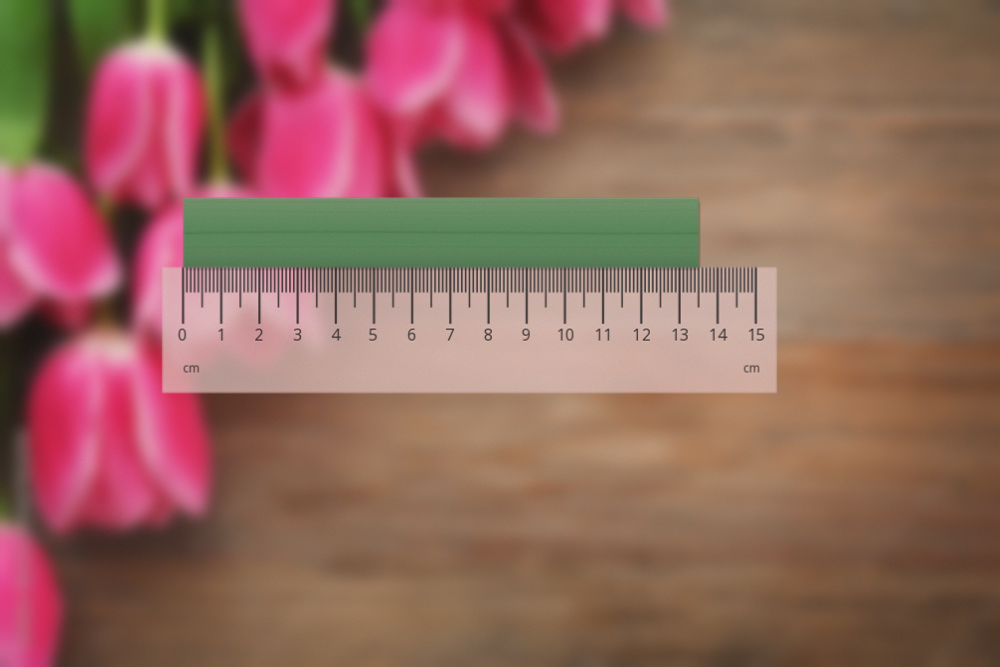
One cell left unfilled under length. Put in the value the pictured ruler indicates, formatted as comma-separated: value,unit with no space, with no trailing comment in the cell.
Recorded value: 13.5,cm
